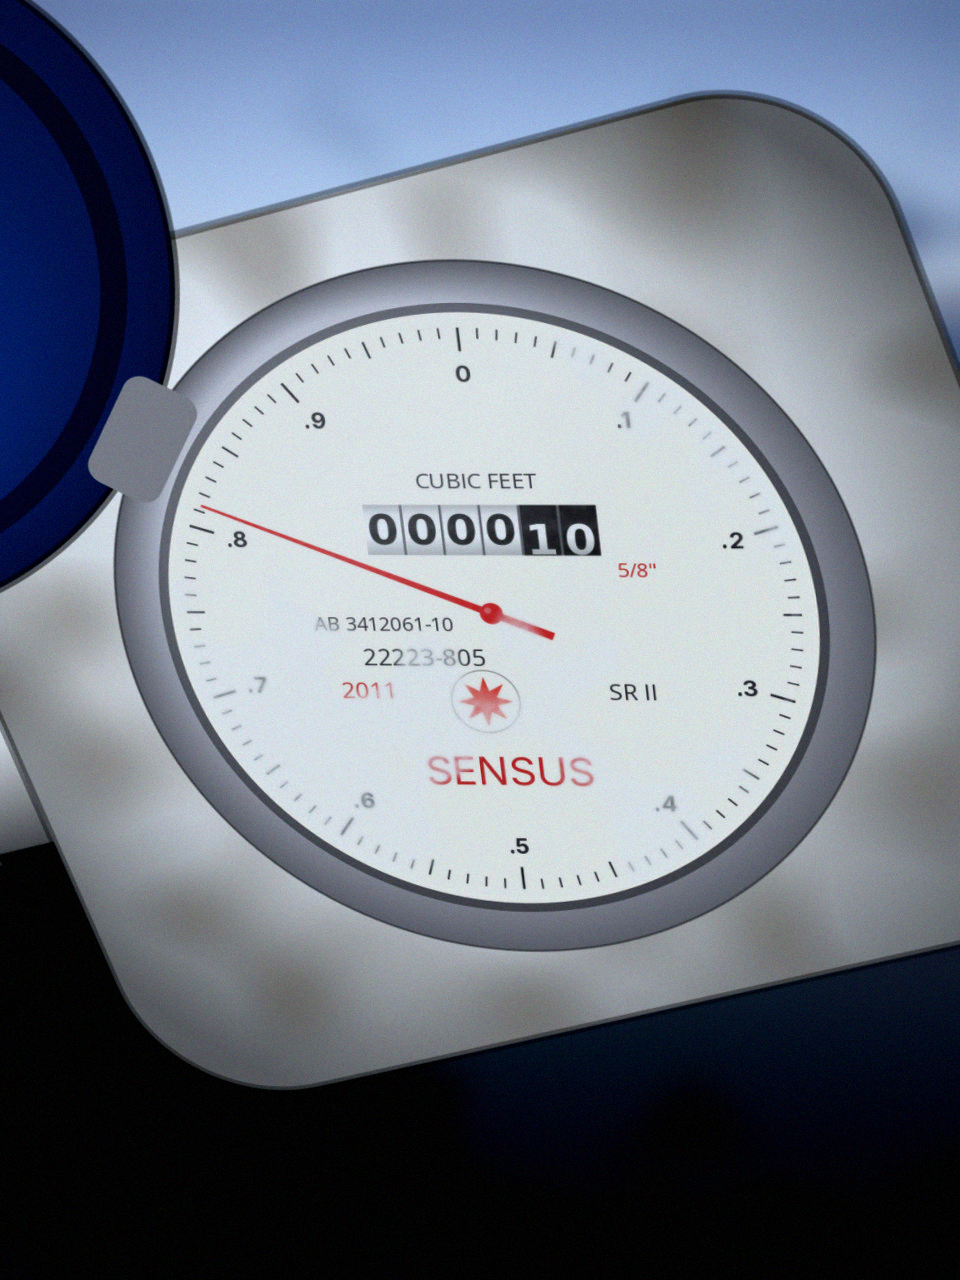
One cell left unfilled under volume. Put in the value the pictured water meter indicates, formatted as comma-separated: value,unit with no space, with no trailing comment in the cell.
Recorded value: 9.81,ft³
